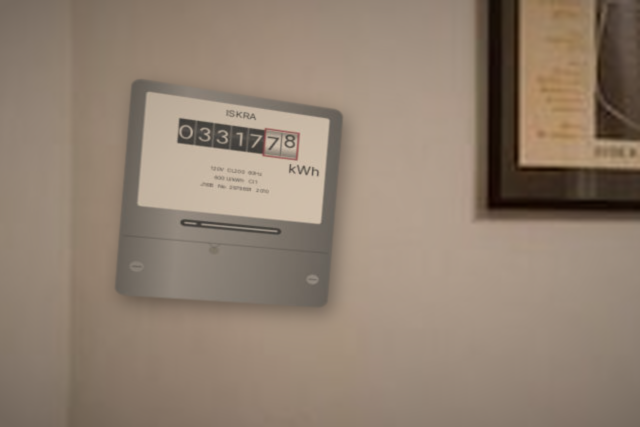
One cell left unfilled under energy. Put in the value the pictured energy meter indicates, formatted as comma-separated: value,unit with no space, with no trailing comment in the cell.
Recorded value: 3317.78,kWh
